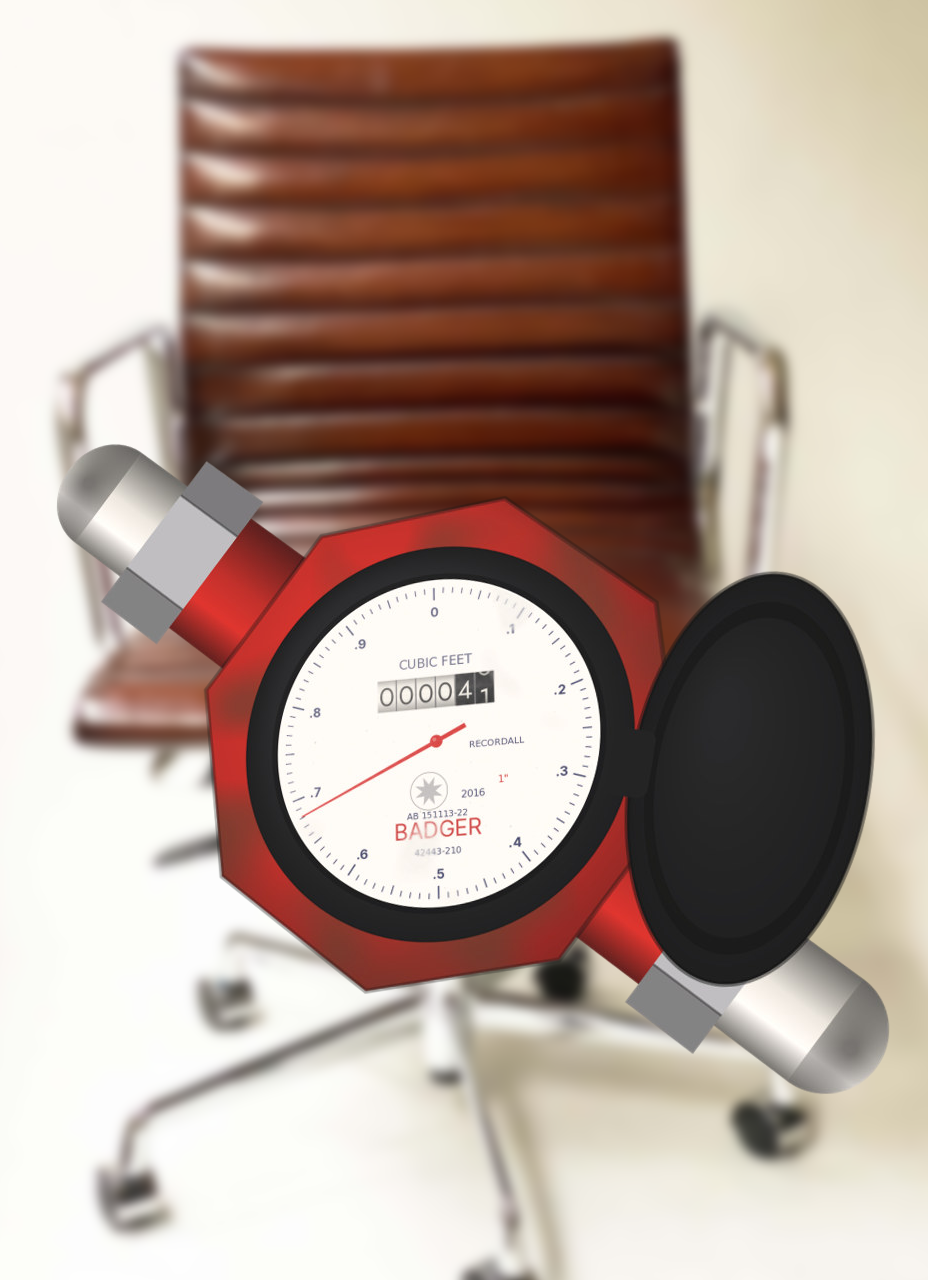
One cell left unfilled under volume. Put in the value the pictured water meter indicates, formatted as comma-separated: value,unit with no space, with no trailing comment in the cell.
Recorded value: 40.68,ft³
